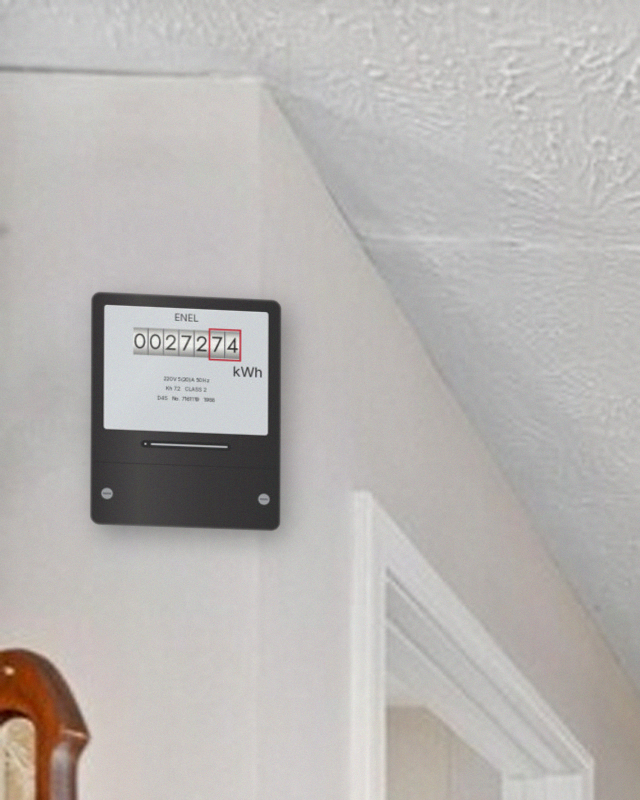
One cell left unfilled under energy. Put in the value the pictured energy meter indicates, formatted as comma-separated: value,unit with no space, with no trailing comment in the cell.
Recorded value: 272.74,kWh
